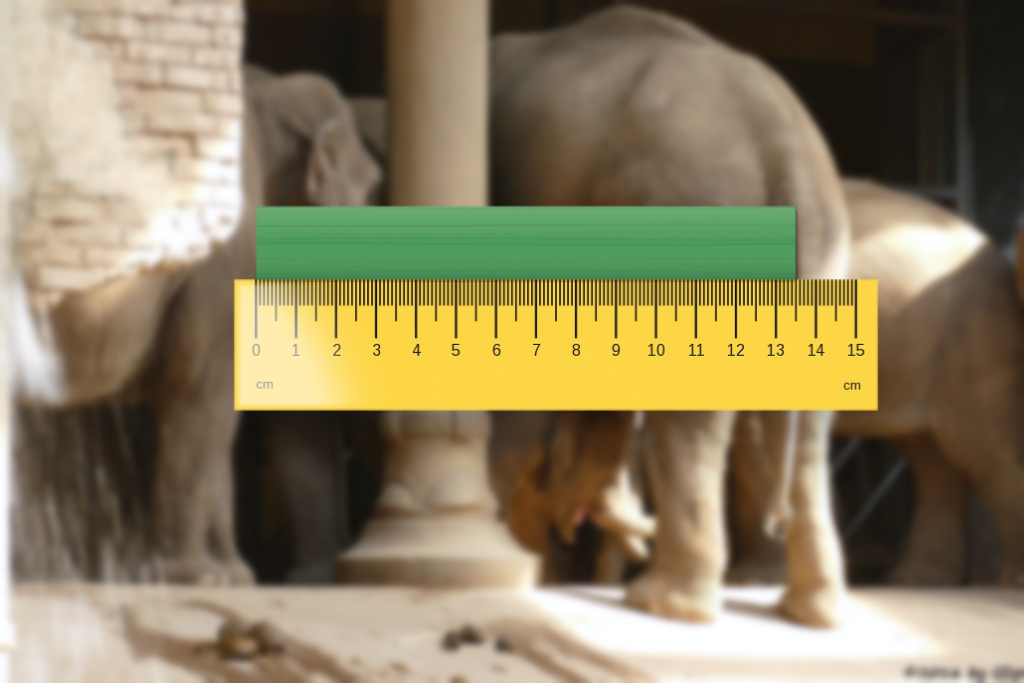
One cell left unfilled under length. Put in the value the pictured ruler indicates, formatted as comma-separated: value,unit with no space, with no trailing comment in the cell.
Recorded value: 13.5,cm
